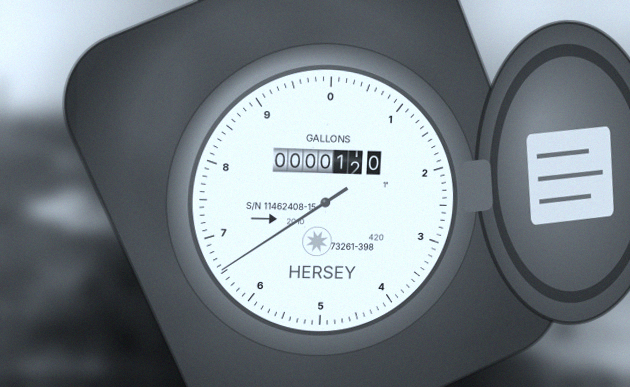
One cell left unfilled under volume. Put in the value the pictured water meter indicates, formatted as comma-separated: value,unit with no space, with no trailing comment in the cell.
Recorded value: 116.5,gal
